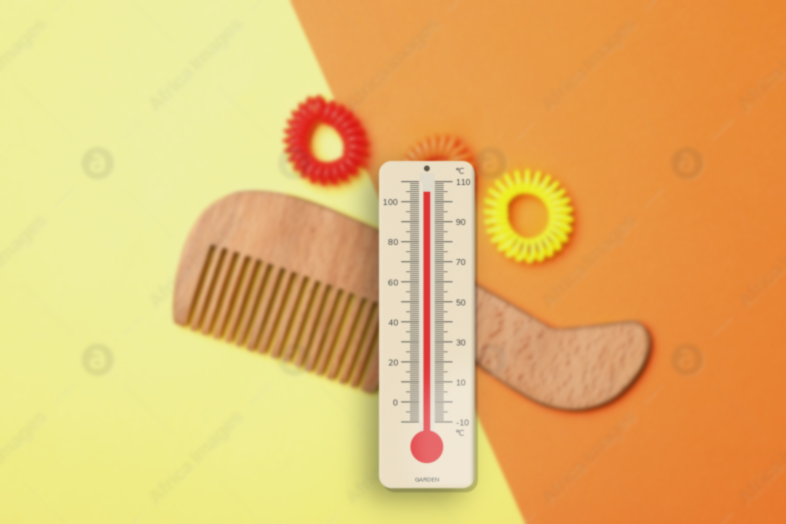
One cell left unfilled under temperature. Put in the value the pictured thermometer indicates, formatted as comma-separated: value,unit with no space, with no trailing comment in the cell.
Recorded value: 105,°C
